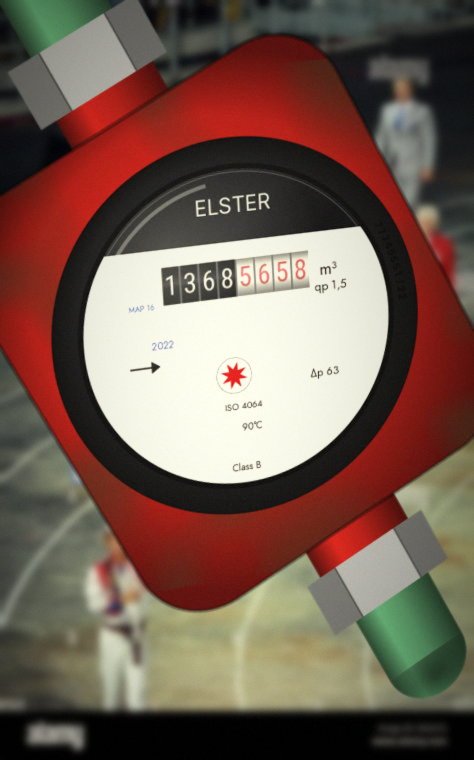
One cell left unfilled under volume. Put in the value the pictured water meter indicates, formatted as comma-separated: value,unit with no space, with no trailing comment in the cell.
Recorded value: 1368.5658,m³
